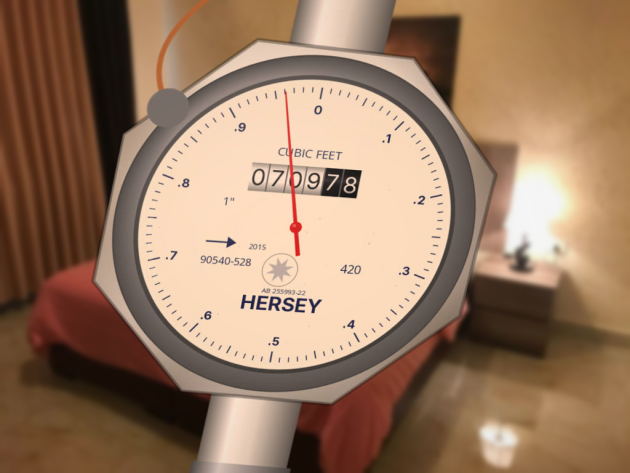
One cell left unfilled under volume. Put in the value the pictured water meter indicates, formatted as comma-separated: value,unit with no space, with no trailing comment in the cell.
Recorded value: 70977.96,ft³
